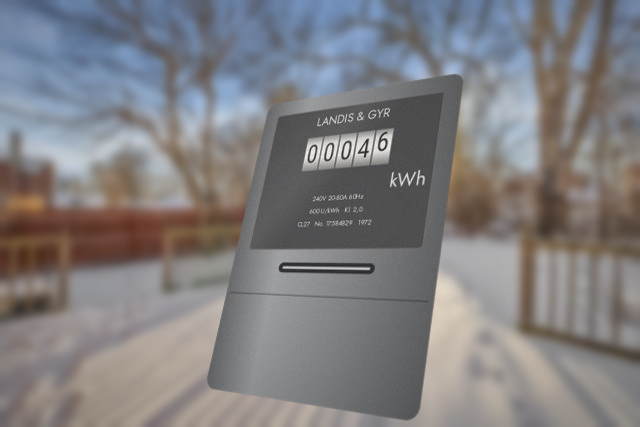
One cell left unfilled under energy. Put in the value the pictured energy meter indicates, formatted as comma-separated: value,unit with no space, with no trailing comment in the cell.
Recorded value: 46,kWh
